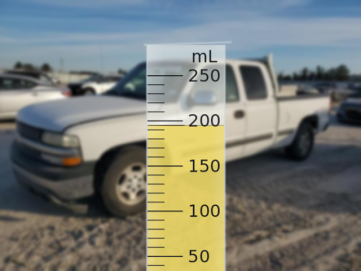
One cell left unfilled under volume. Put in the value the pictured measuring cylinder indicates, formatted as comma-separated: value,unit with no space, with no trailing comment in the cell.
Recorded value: 195,mL
